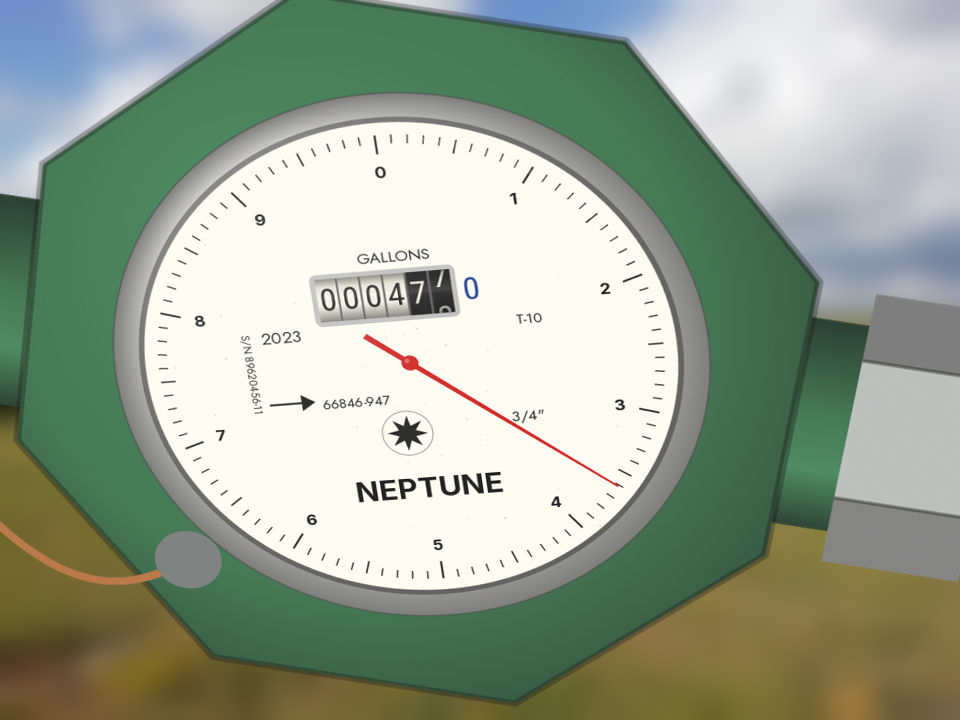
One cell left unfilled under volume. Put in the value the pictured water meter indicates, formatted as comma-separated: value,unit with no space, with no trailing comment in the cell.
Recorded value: 4773.6,gal
